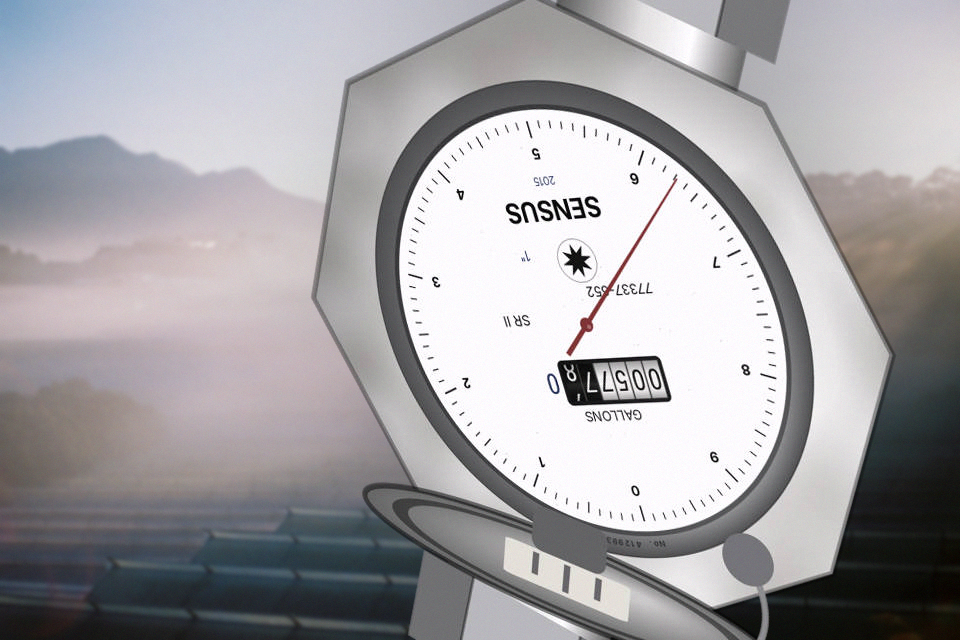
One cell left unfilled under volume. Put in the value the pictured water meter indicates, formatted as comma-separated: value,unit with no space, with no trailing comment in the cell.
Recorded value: 57776.3,gal
